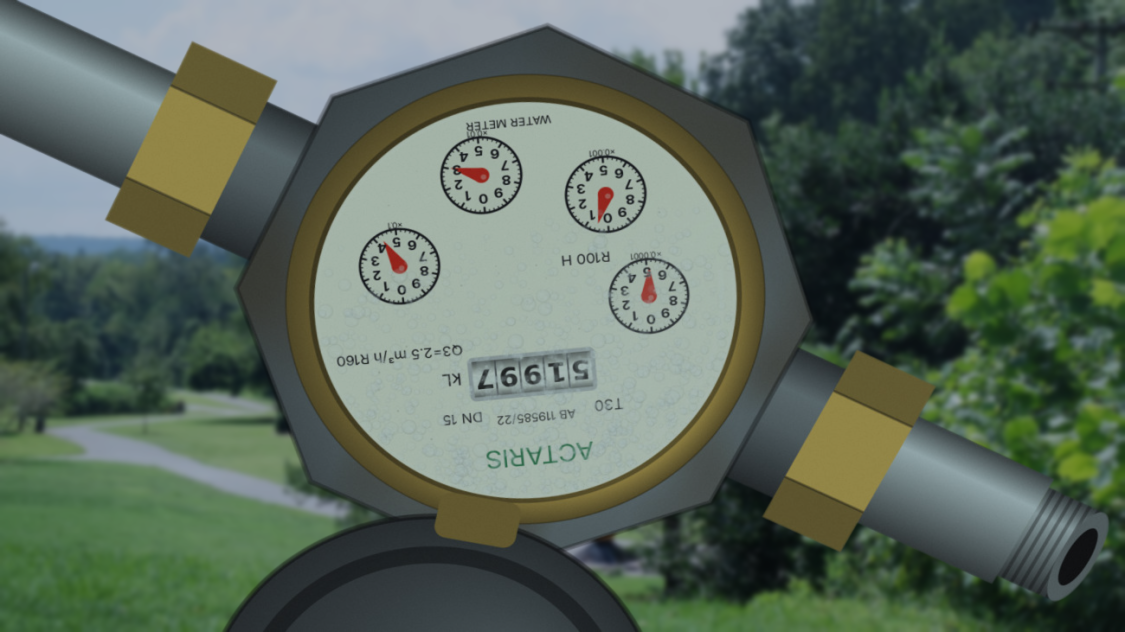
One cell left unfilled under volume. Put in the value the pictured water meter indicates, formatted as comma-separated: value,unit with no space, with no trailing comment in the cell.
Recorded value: 51997.4305,kL
